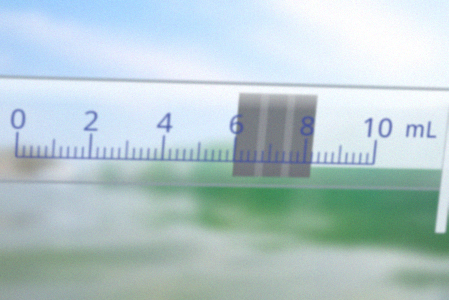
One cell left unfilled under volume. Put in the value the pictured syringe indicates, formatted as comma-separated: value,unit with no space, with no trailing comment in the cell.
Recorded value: 6,mL
